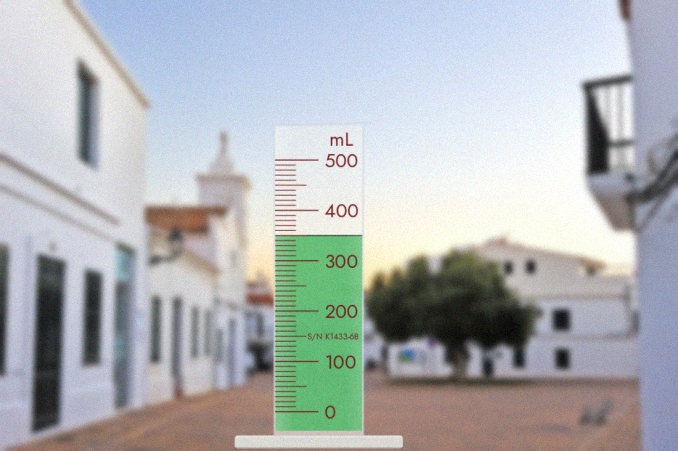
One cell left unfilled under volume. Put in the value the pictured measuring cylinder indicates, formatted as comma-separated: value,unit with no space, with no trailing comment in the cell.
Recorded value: 350,mL
